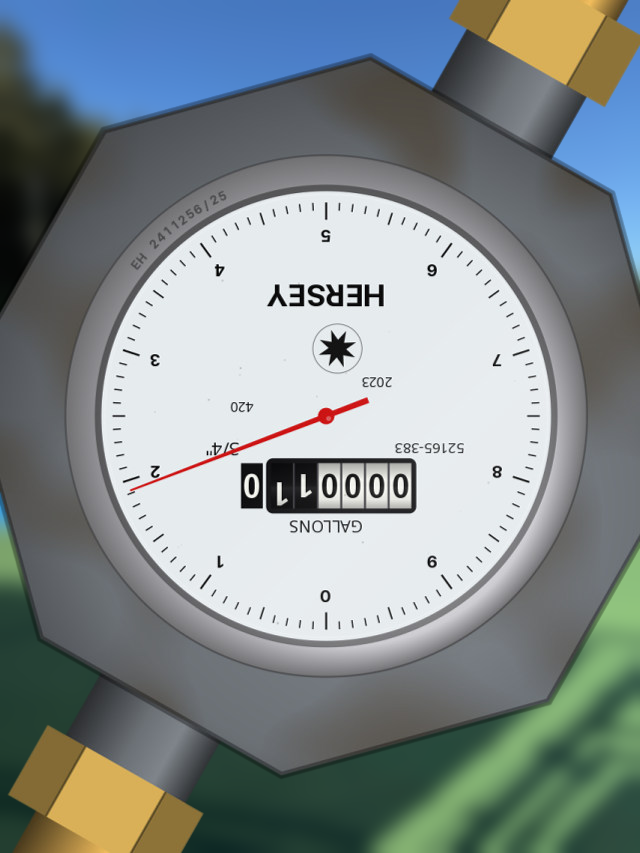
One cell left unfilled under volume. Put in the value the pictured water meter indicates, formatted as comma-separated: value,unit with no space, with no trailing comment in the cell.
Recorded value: 111.9,gal
